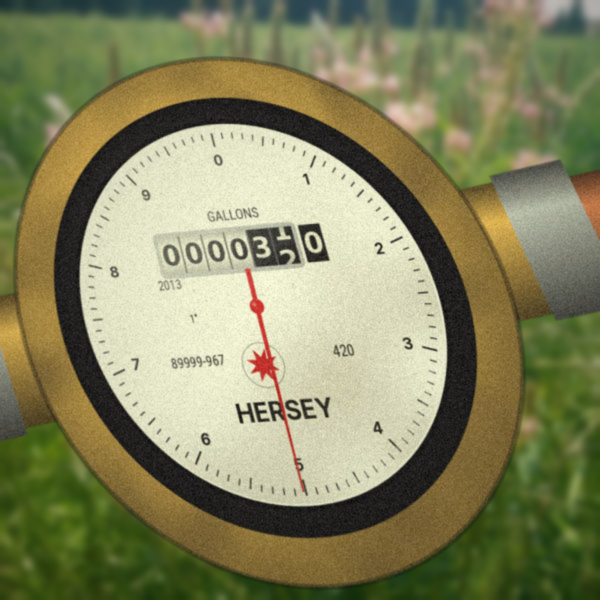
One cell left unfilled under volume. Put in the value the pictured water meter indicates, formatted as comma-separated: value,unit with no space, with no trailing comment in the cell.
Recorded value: 315.0,gal
